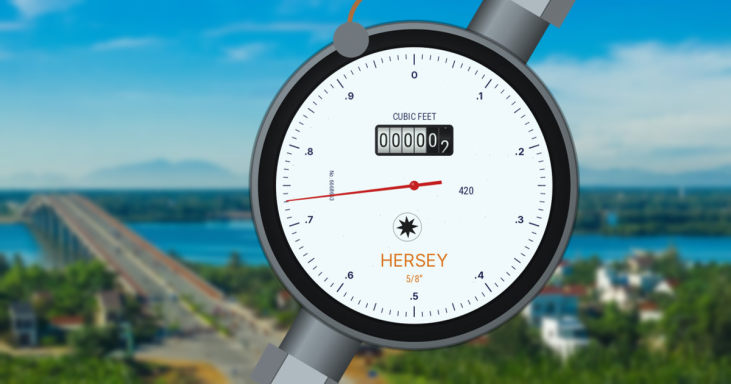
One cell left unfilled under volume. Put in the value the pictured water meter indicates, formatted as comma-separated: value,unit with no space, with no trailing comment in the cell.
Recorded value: 1.73,ft³
